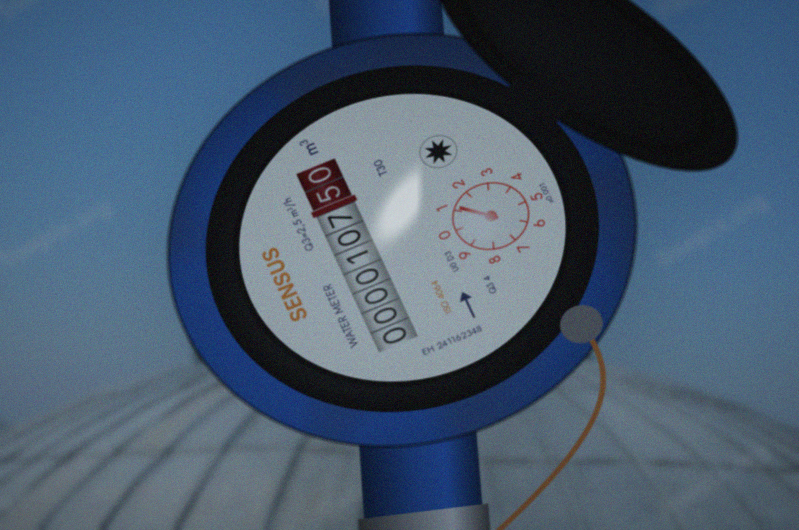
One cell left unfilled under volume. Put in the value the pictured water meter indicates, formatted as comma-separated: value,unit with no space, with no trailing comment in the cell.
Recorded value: 107.501,m³
